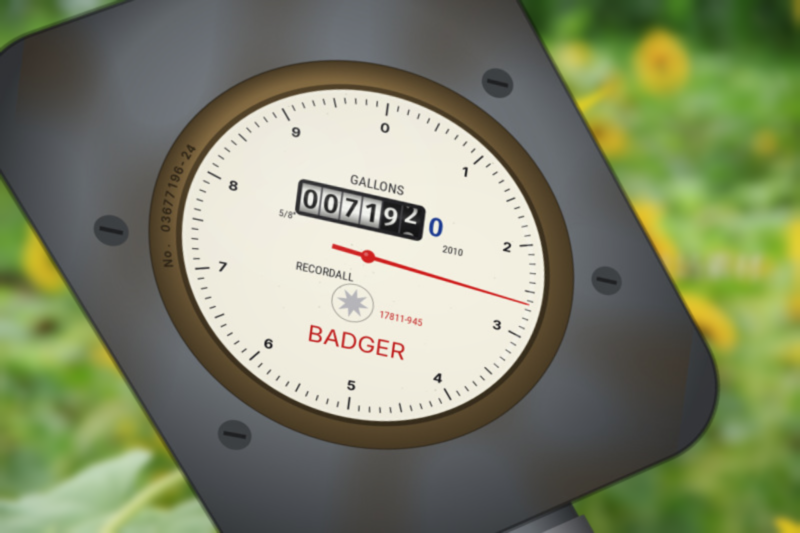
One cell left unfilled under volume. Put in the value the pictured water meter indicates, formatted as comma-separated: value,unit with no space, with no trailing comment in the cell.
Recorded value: 71922.6,gal
